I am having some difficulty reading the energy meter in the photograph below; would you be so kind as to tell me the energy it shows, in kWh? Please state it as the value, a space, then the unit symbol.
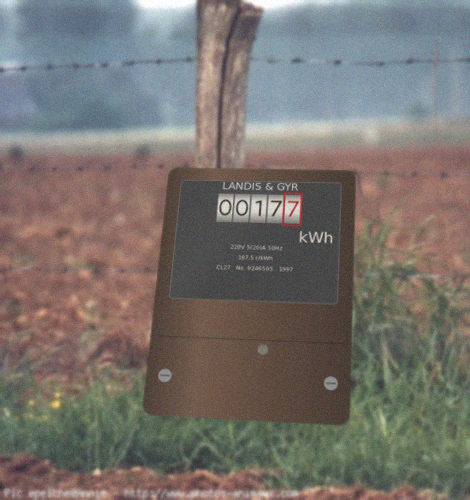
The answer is 17.7 kWh
